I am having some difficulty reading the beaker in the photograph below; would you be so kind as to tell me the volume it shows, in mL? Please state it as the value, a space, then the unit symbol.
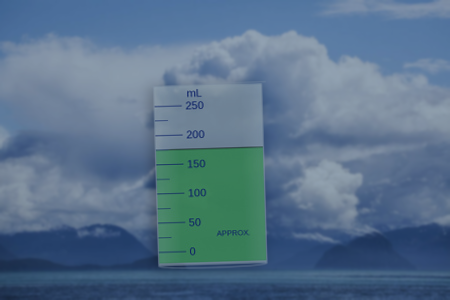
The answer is 175 mL
